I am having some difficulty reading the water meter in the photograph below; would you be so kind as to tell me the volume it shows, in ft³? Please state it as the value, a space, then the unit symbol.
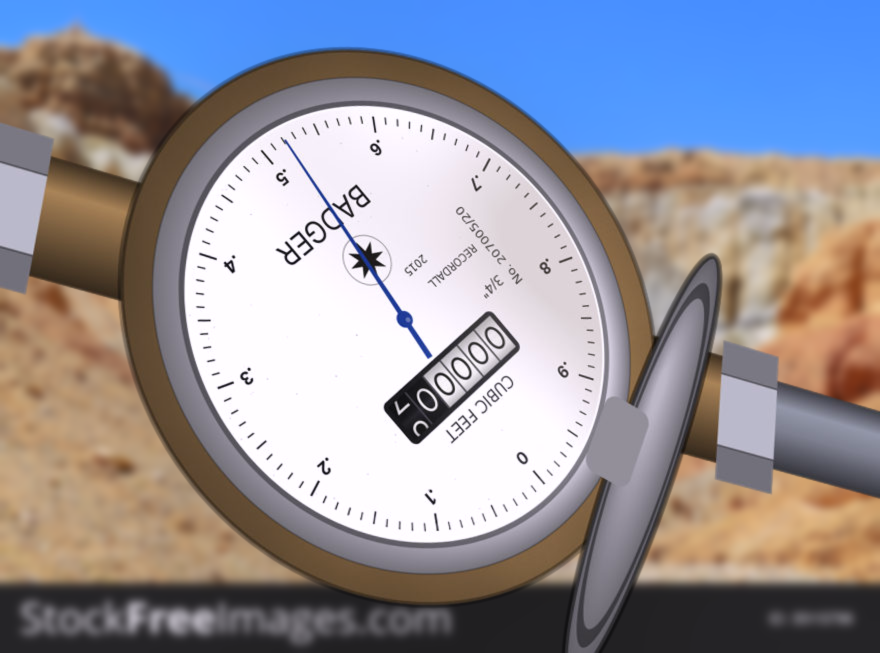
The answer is 6.52 ft³
